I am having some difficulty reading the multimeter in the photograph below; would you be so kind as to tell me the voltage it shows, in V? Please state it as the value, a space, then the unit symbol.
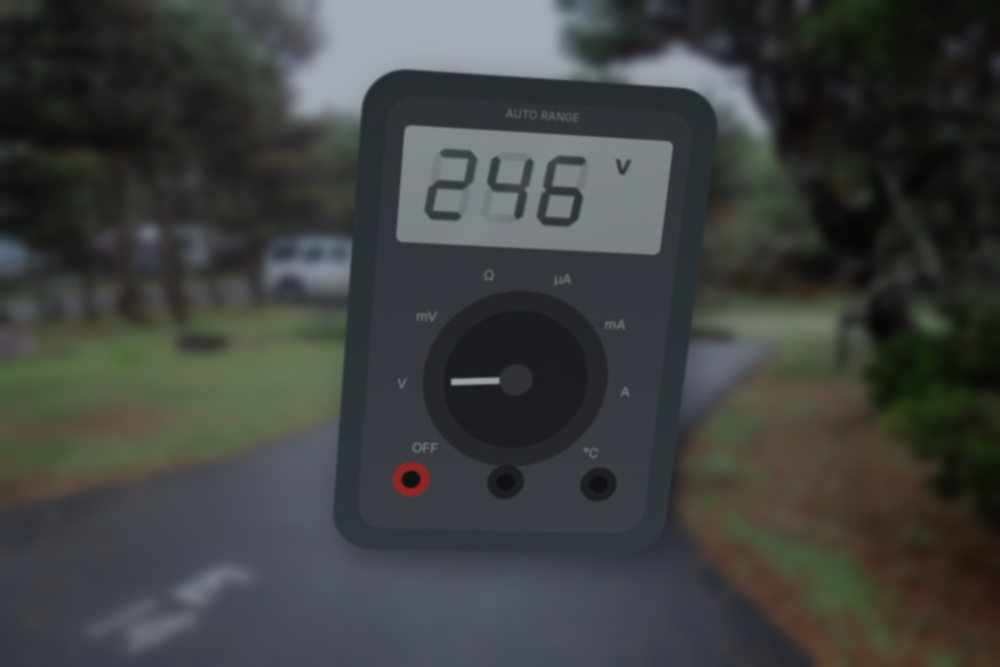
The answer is 246 V
